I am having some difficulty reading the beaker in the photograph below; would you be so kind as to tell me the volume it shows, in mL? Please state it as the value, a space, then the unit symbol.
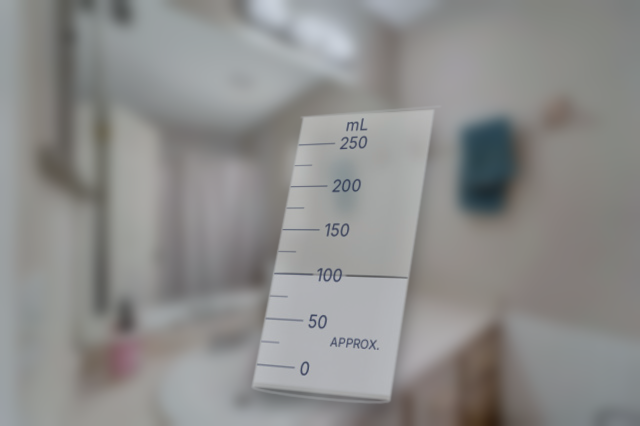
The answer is 100 mL
